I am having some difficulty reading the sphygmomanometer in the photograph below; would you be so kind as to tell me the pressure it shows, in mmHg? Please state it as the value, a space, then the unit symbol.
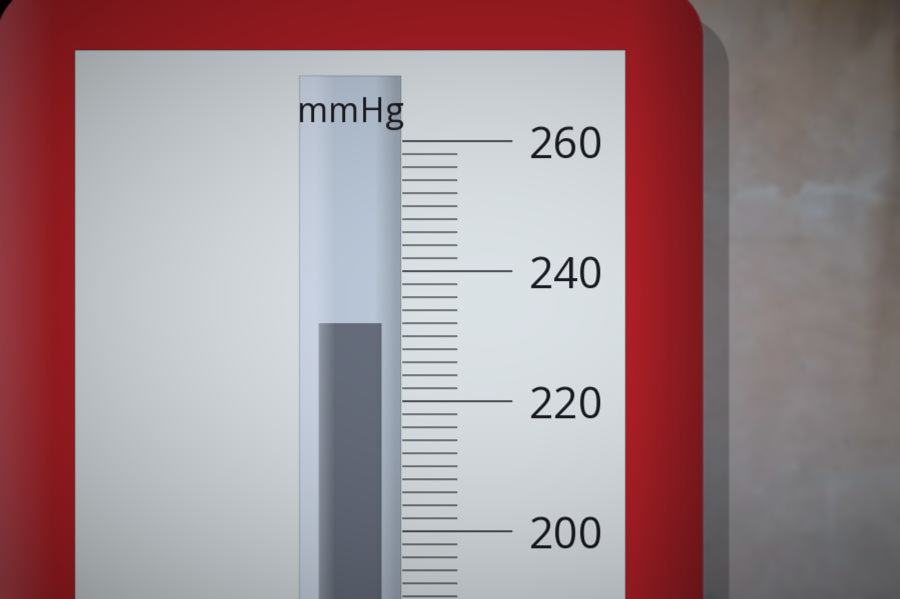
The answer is 232 mmHg
